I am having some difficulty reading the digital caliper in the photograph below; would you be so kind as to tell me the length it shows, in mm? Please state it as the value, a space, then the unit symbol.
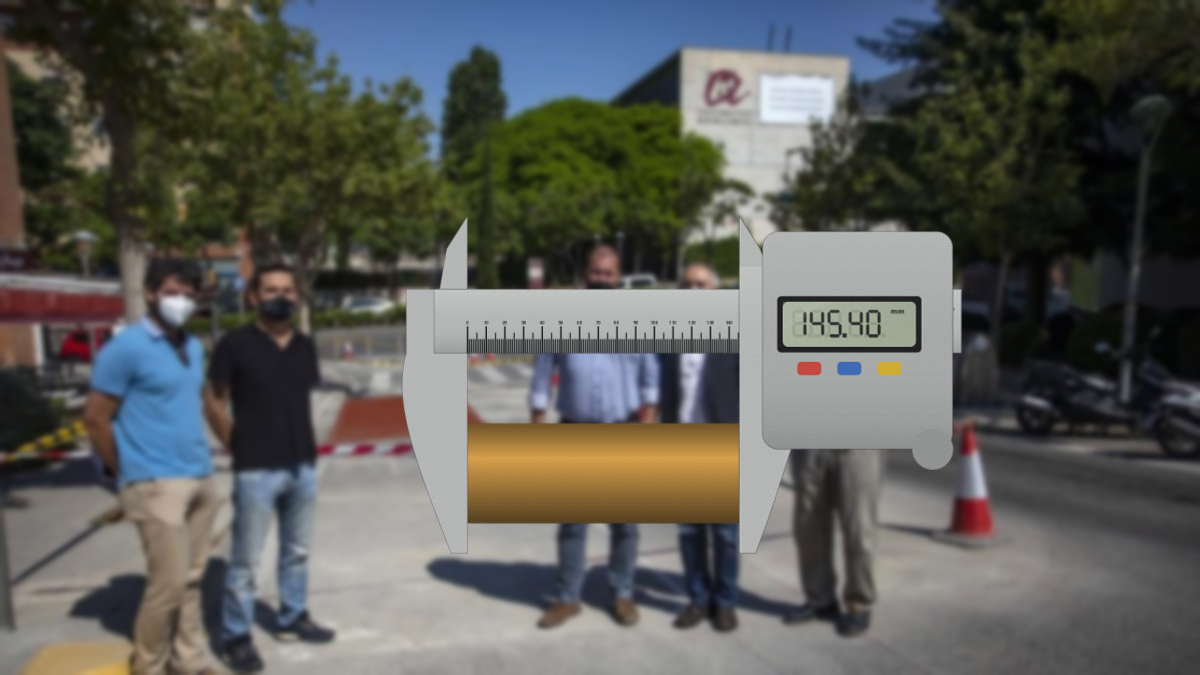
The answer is 145.40 mm
